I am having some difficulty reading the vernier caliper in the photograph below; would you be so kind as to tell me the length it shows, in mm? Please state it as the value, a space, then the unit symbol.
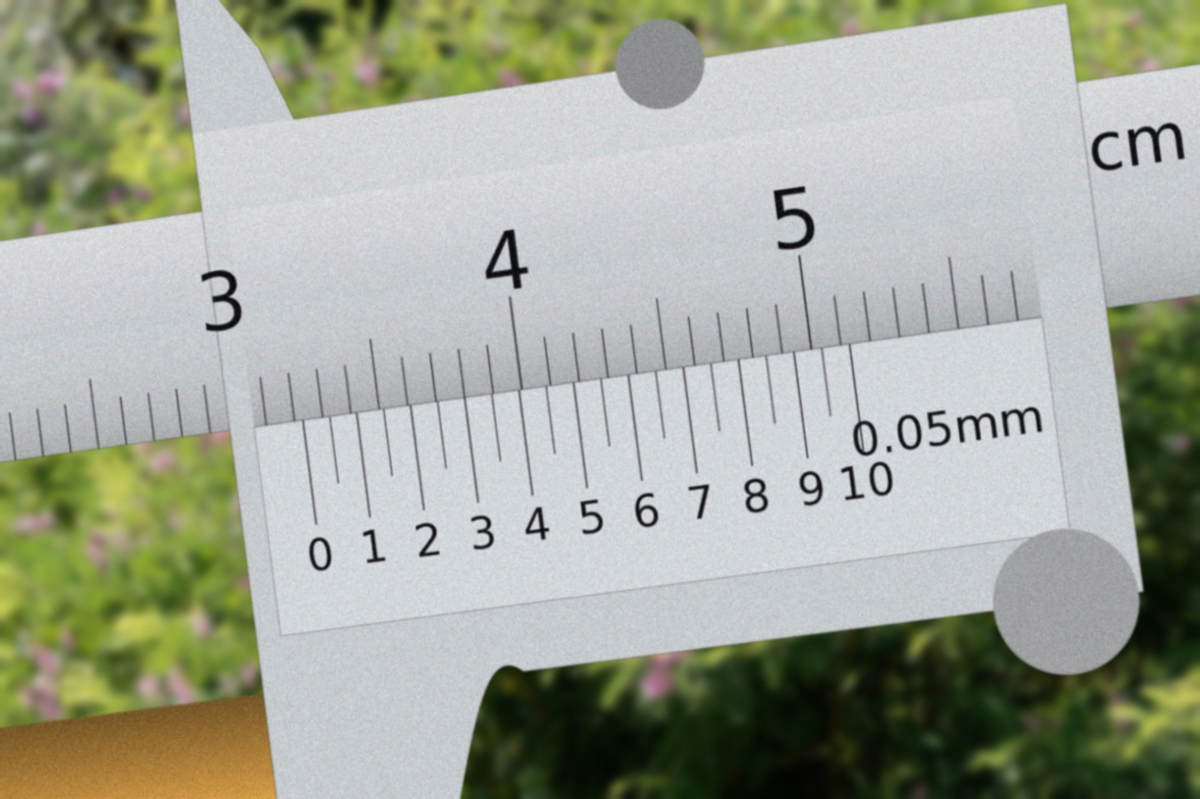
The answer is 32.3 mm
